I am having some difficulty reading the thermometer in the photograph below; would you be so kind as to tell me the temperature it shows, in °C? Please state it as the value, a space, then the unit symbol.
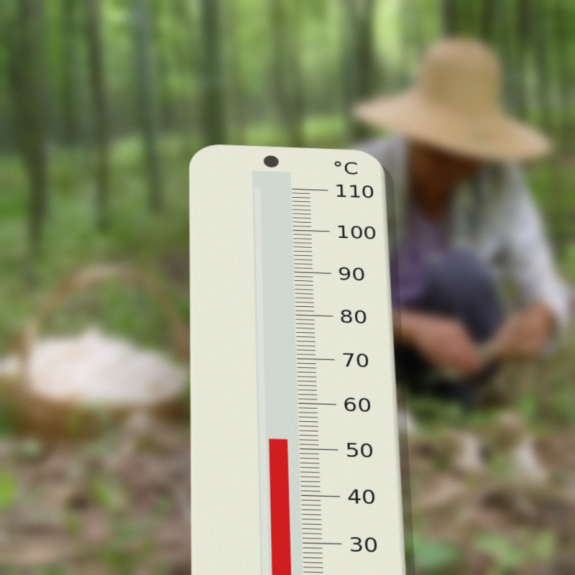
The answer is 52 °C
